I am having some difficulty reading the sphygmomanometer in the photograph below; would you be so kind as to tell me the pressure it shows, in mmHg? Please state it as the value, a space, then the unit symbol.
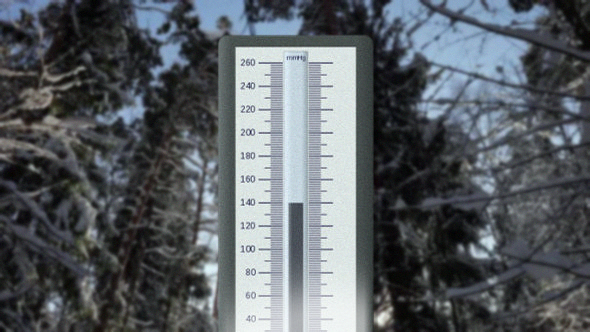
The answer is 140 mmHg
